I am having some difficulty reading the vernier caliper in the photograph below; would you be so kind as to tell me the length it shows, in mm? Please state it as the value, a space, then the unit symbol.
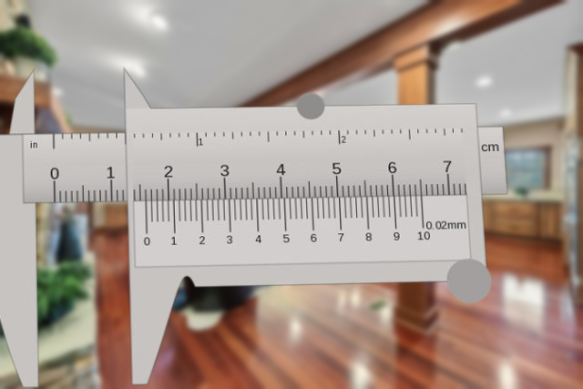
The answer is 16.0 mm
